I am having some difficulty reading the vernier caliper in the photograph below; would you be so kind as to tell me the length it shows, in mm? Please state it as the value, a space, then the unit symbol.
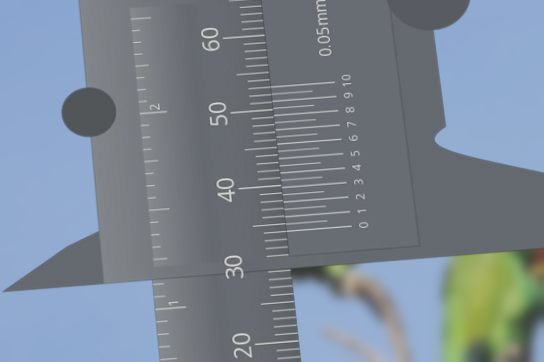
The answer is 34.0 mm
